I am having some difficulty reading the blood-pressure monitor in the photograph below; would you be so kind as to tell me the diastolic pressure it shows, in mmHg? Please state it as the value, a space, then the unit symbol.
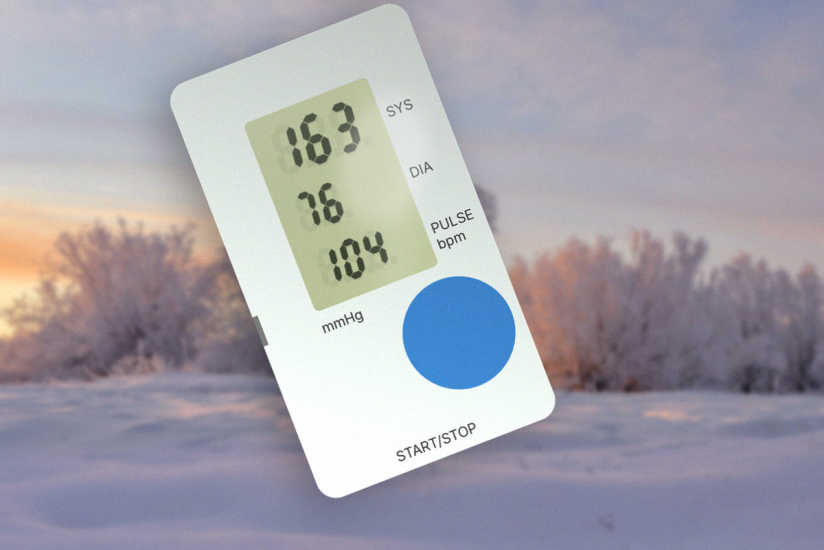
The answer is 76 mmHg
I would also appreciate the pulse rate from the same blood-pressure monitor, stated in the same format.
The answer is 104 bpm
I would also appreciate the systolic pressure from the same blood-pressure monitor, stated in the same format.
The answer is 163 mmHg
